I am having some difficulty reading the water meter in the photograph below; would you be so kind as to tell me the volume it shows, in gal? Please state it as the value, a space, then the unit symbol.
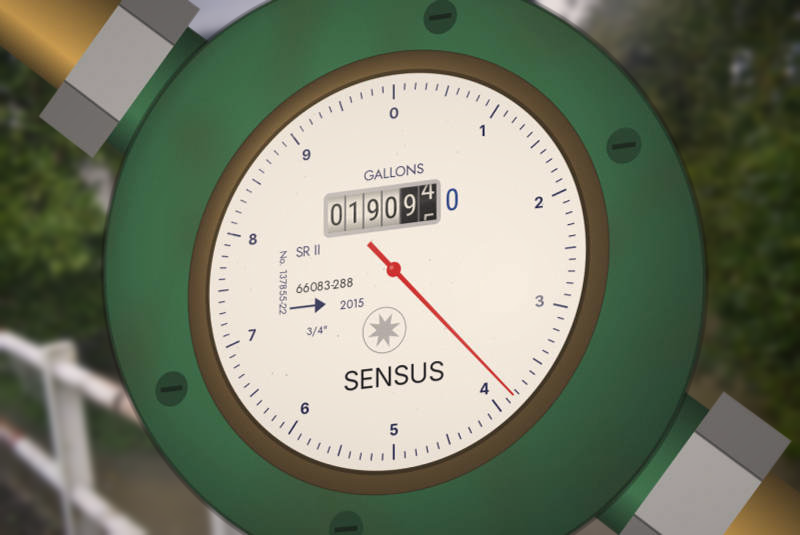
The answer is 190943.8 gal
